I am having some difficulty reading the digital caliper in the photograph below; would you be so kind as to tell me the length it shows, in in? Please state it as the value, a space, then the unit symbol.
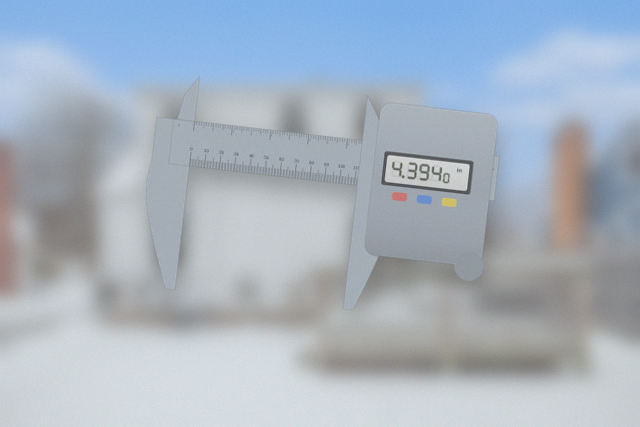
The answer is 4.3940 in
